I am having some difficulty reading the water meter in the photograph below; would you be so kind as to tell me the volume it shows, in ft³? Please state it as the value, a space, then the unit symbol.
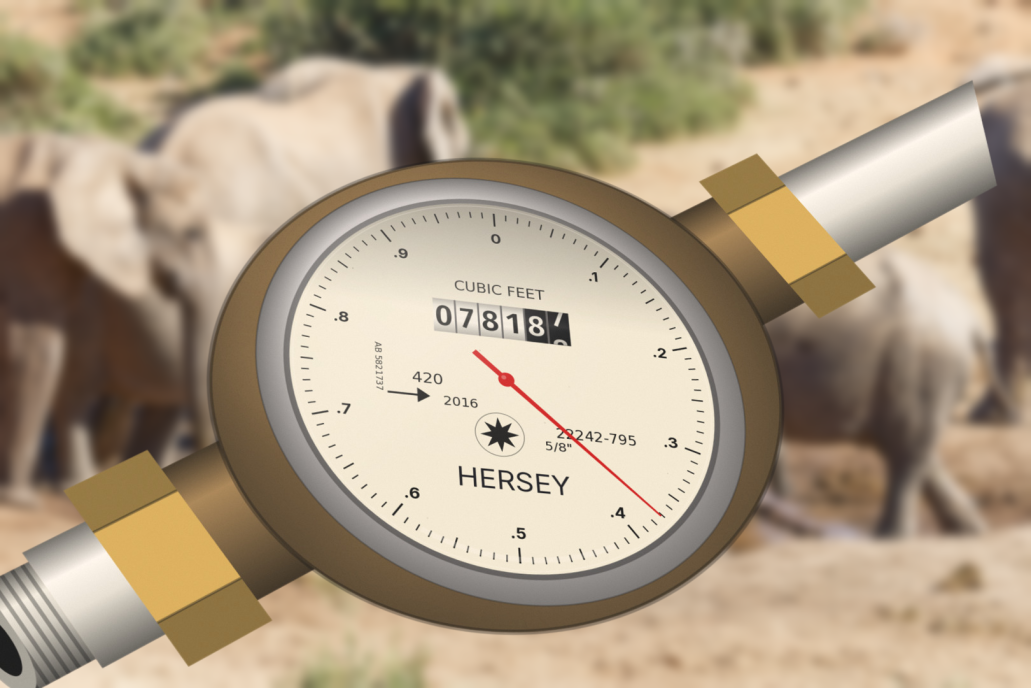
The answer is 78187.37 ft³
